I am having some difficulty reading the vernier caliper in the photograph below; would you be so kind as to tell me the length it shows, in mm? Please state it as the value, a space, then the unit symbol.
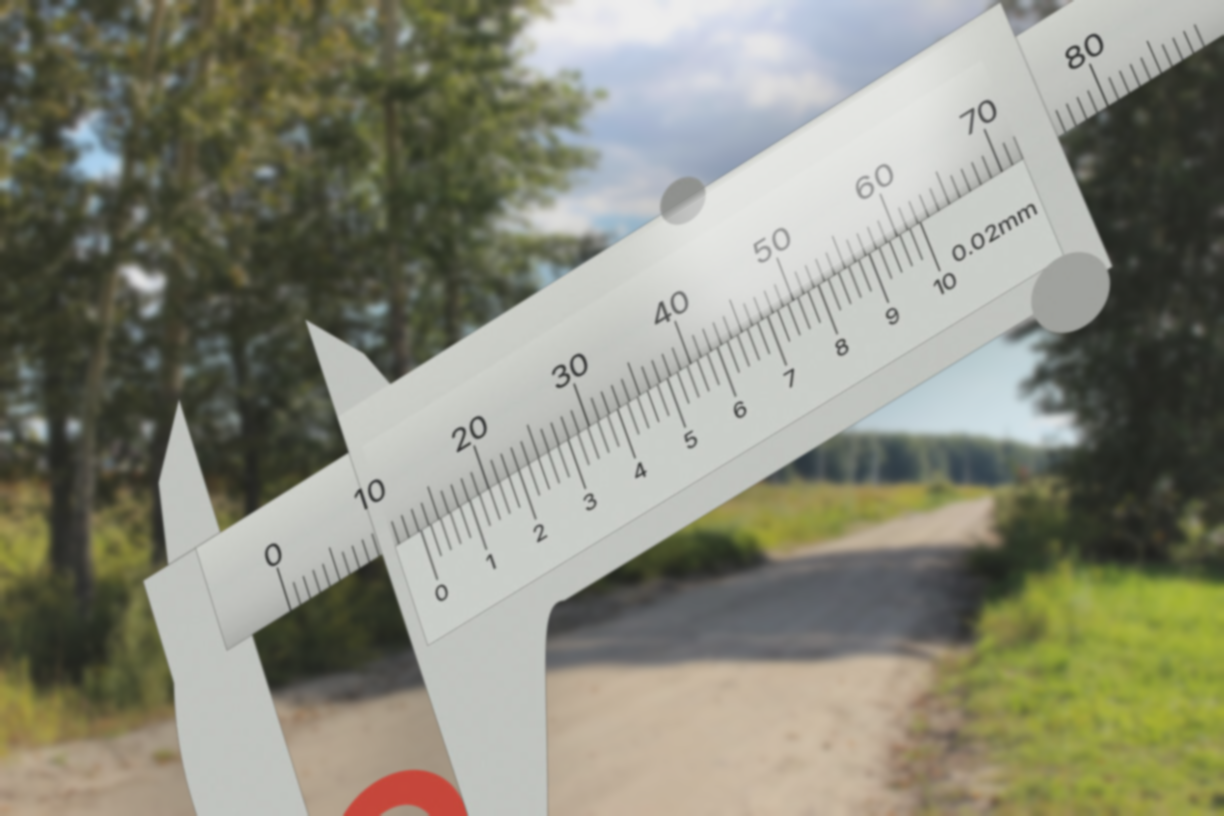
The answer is 13.2 mm
